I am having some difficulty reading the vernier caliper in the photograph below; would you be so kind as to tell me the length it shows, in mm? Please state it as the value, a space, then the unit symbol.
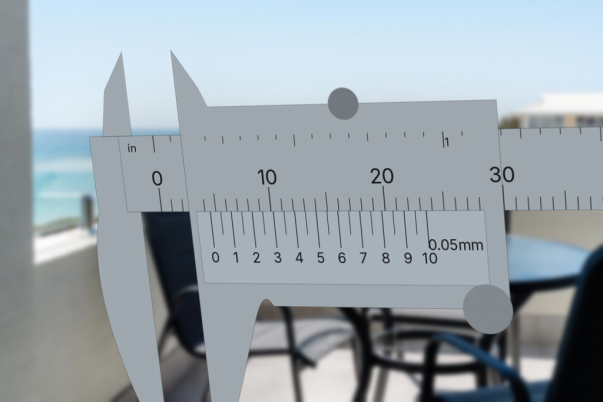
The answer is 4.5 mm
